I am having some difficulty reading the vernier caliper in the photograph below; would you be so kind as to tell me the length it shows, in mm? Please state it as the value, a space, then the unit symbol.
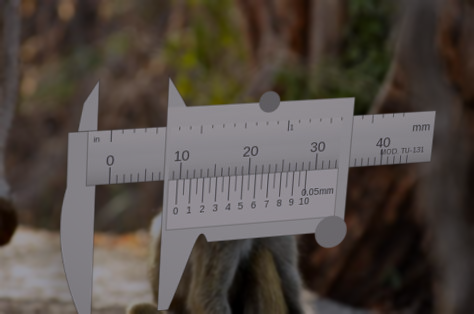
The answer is 9.6 mm
